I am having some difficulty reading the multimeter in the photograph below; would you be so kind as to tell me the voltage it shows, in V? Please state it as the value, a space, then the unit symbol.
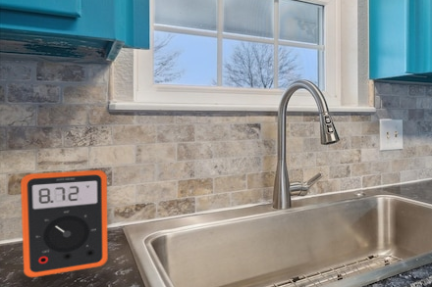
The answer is 8.72 V
